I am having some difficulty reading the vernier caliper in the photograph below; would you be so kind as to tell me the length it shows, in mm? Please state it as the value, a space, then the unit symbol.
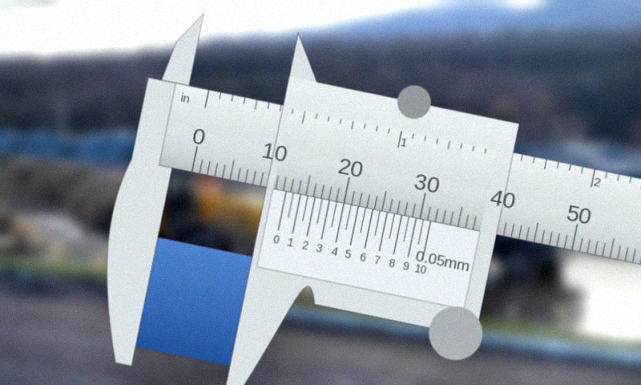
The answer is 12.4 mm
